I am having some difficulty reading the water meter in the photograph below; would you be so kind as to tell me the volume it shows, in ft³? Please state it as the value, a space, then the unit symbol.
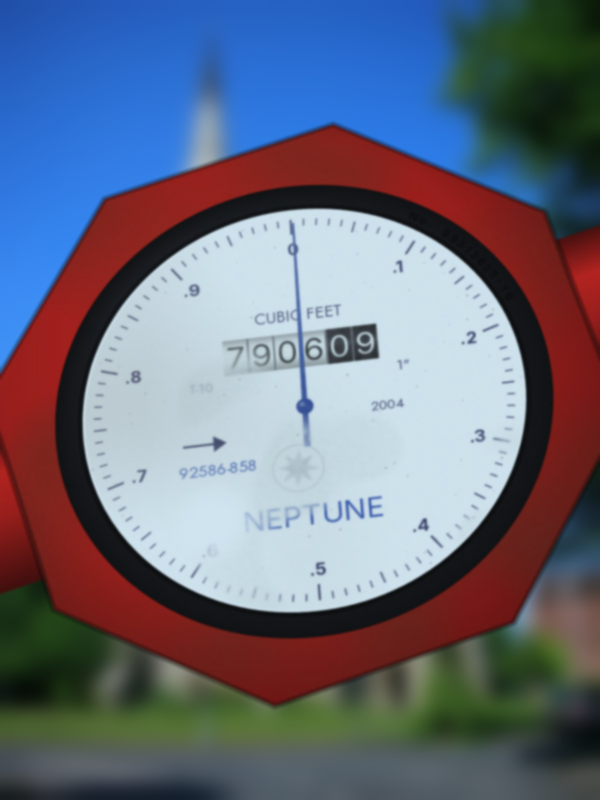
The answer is 790609.00 ft³
